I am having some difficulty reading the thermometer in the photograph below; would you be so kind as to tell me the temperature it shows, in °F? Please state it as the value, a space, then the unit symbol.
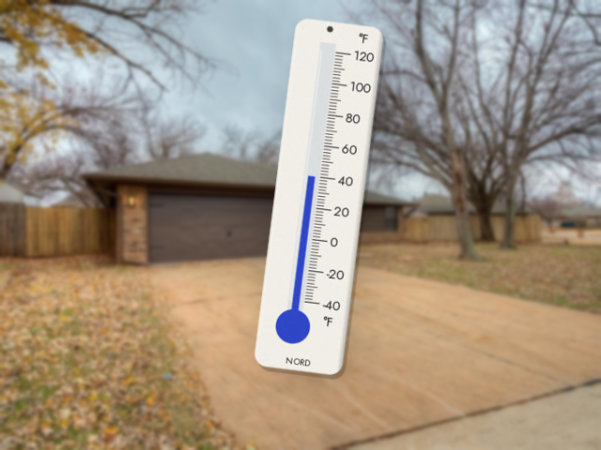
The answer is 40 °F
